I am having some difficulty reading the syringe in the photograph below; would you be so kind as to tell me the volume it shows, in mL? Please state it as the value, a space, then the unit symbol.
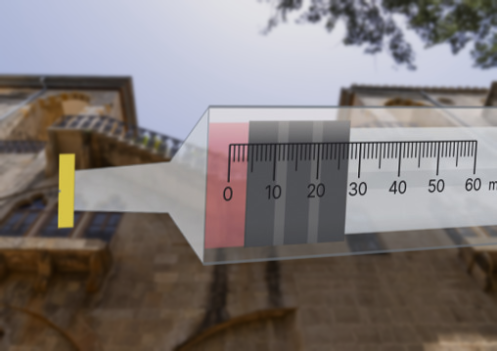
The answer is 4 mL
